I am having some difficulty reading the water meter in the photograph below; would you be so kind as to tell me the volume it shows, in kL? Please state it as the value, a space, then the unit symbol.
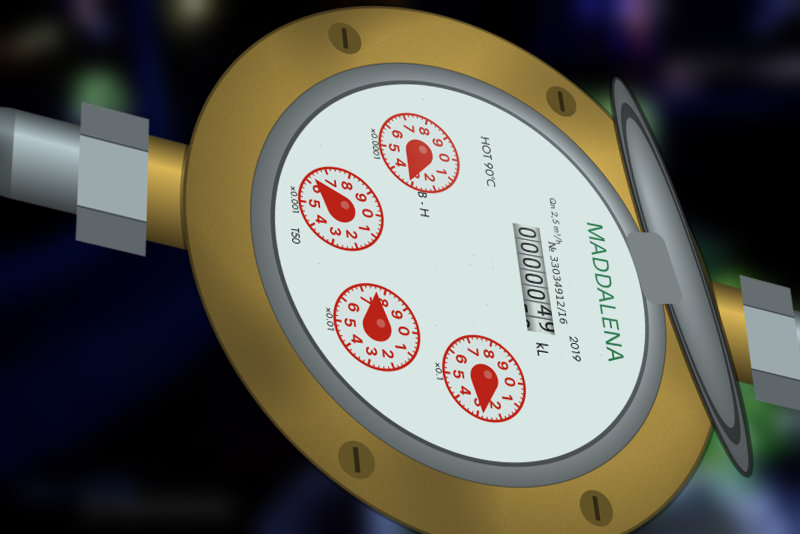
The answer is 49.2763 kL
